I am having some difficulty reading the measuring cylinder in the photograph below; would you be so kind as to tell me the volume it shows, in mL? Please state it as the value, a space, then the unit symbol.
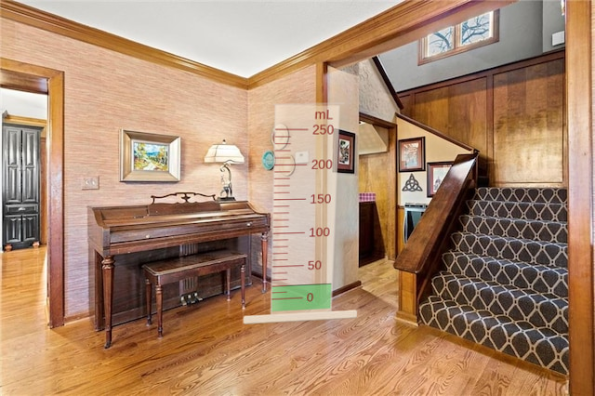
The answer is 20 mL
